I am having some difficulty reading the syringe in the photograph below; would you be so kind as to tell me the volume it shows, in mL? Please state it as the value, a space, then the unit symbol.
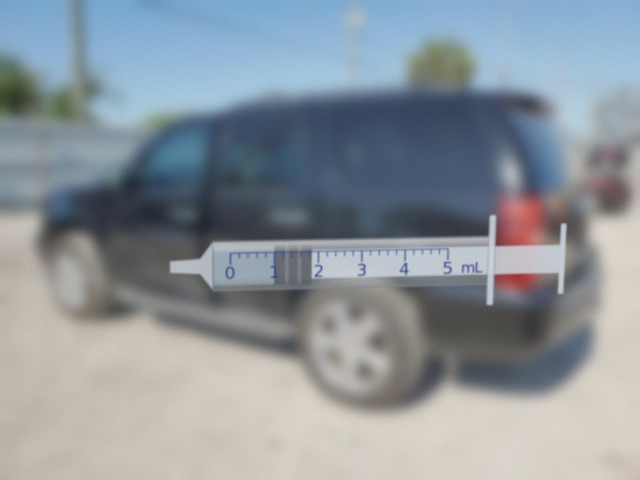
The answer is 1 mL
